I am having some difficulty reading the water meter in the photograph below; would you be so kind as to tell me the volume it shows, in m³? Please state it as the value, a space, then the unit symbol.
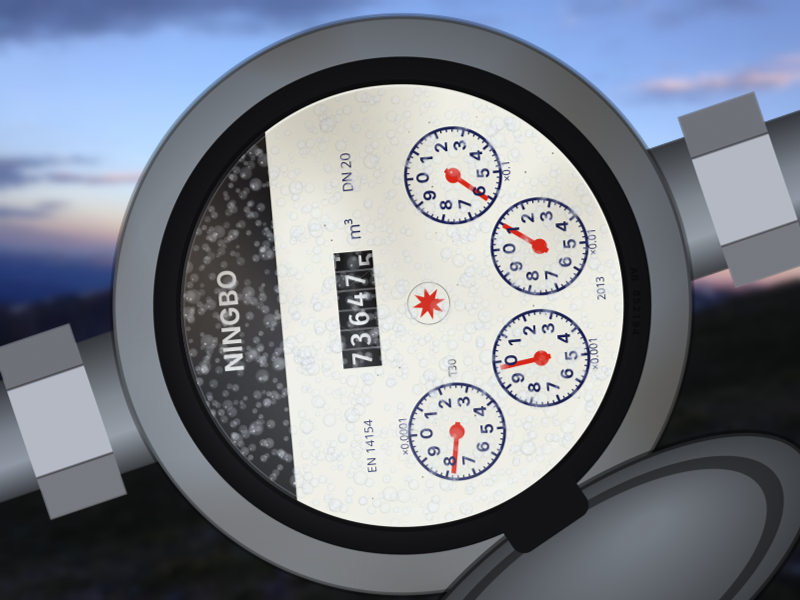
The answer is 736474.6097 m³
